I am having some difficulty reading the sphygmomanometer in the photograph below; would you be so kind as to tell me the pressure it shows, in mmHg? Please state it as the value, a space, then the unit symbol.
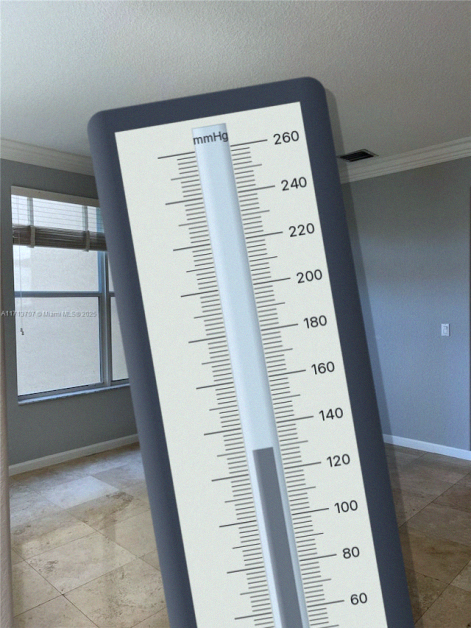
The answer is 130 mmHg
